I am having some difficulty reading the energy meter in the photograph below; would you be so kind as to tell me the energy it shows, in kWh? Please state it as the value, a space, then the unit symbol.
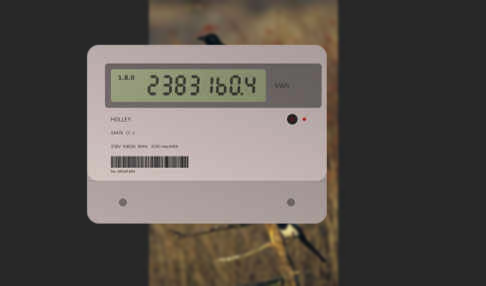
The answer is 2383160.4 kWh
